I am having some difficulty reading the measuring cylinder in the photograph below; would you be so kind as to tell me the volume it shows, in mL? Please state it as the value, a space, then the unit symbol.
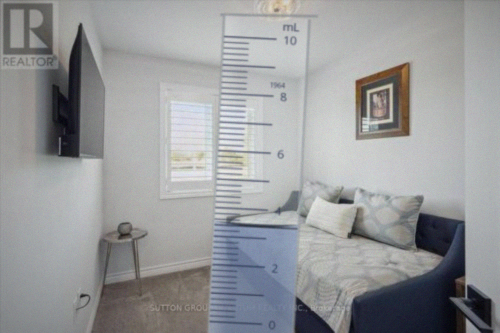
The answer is 3.4 mL
